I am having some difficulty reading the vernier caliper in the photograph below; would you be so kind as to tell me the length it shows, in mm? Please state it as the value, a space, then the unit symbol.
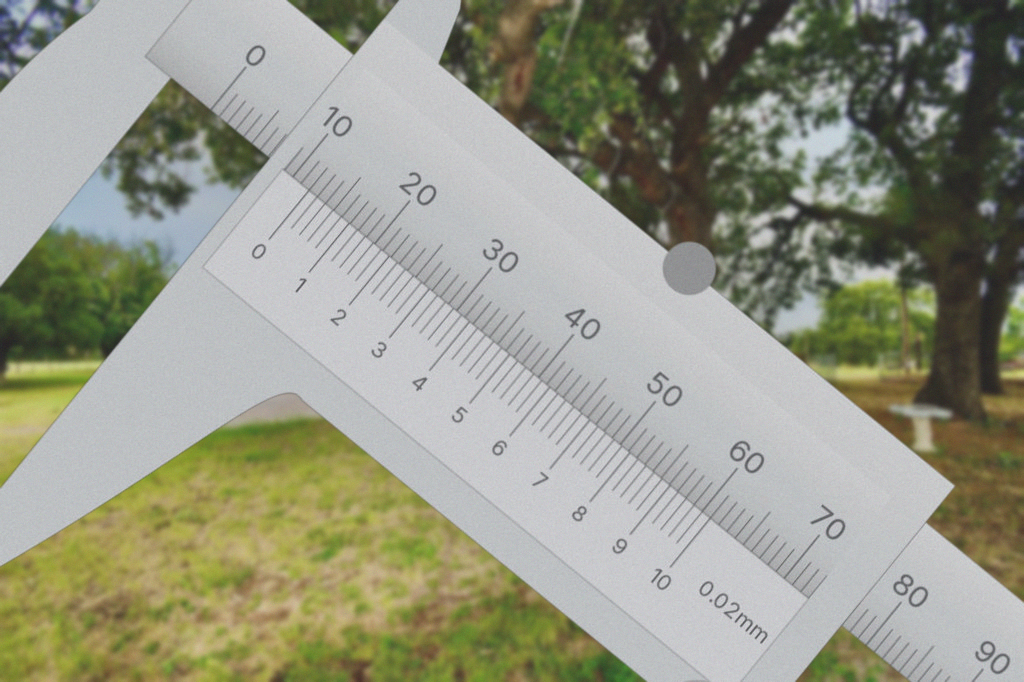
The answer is 12.0 mm
